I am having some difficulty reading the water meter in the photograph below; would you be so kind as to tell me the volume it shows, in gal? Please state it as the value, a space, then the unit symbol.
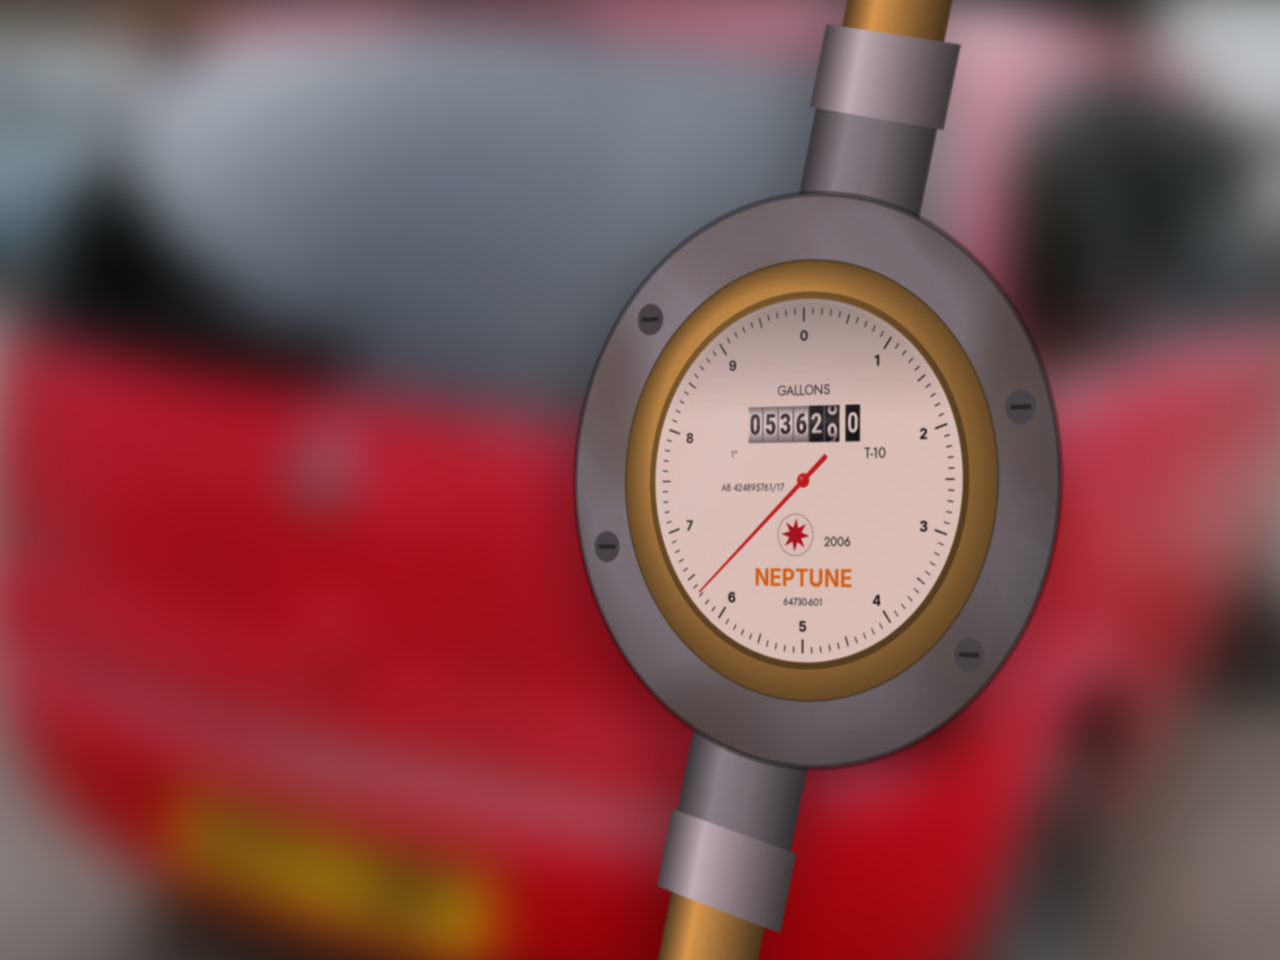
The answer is 536286.3 gal
